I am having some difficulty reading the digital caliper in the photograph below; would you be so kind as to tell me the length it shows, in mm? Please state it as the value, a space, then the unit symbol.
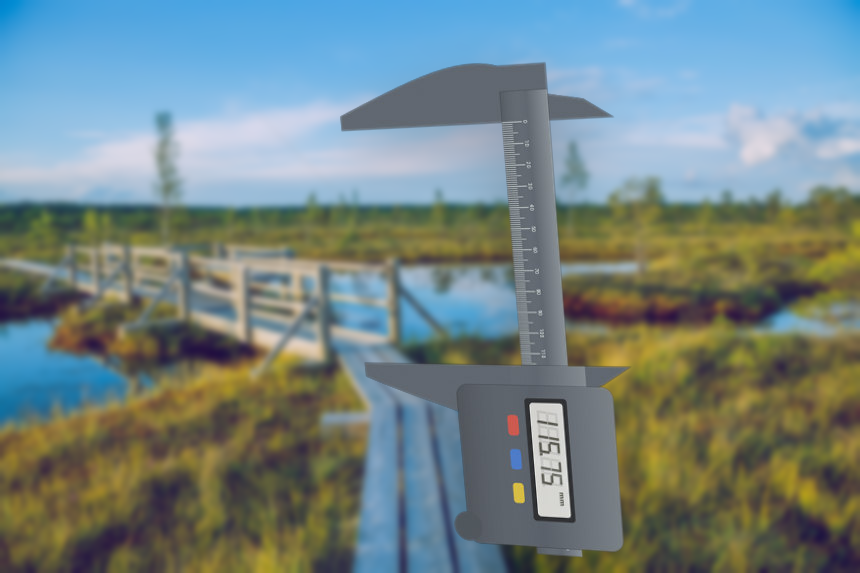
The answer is 115.75 mm
